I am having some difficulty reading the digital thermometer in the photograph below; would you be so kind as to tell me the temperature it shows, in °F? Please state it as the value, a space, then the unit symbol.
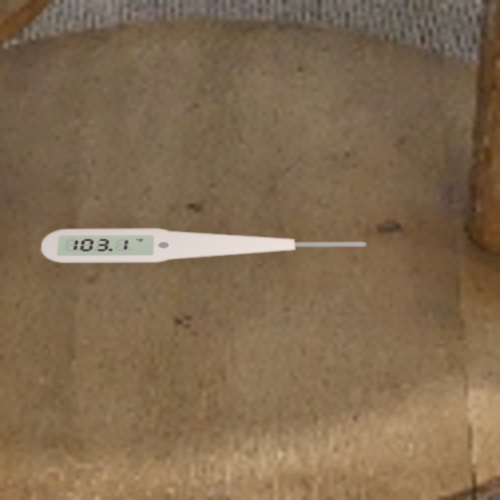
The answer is 103.1 °F
